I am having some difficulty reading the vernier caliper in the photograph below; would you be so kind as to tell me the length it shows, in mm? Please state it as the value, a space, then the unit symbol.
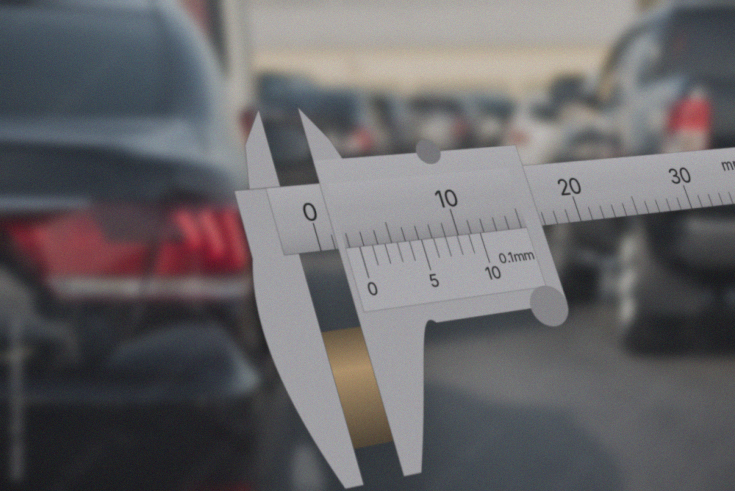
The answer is 2.7 mm
